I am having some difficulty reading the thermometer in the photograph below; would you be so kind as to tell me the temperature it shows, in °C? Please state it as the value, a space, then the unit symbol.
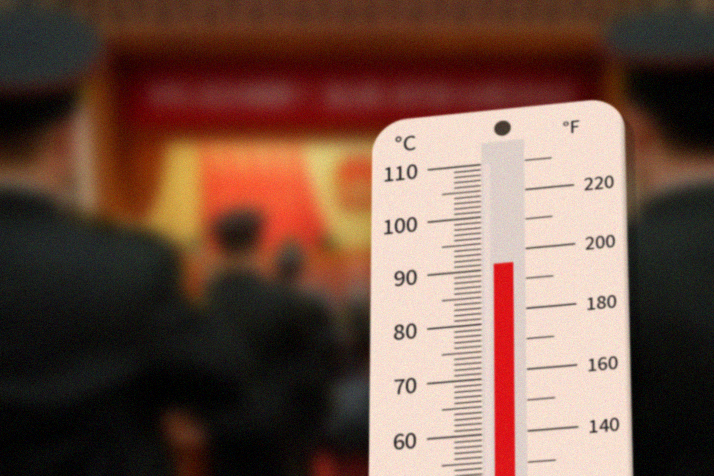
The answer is 91 °C
